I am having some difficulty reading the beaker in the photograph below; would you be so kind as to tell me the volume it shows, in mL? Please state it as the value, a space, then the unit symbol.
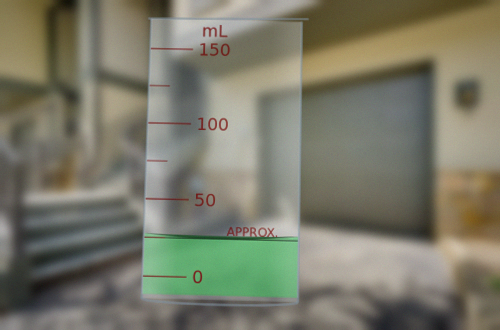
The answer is 25 mL
